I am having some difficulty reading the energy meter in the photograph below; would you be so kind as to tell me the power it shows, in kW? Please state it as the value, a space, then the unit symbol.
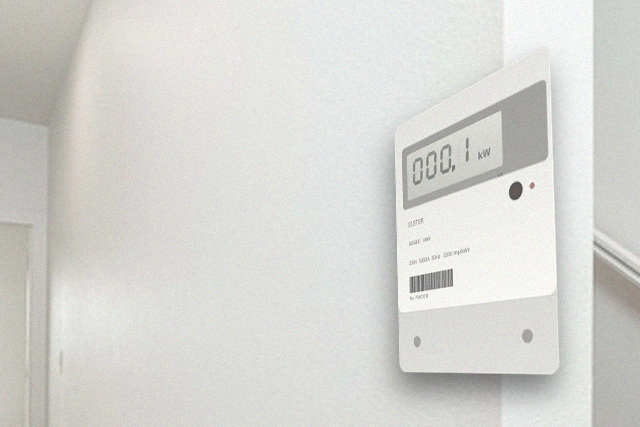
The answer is 0.1 kW
